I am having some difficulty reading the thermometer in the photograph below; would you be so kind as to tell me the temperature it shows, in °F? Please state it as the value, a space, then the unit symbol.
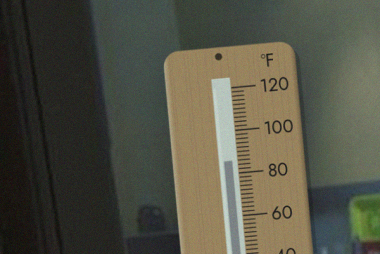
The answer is 86 °F
